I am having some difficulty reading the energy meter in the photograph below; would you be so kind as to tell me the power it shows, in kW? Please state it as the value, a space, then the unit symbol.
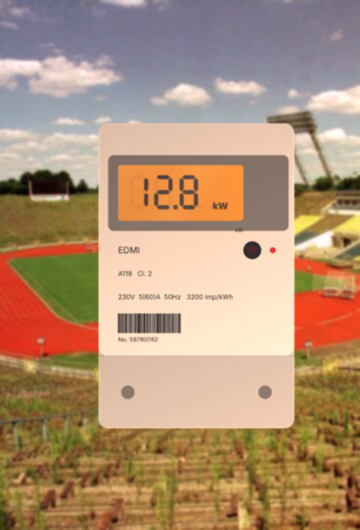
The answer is 12.8 kW
